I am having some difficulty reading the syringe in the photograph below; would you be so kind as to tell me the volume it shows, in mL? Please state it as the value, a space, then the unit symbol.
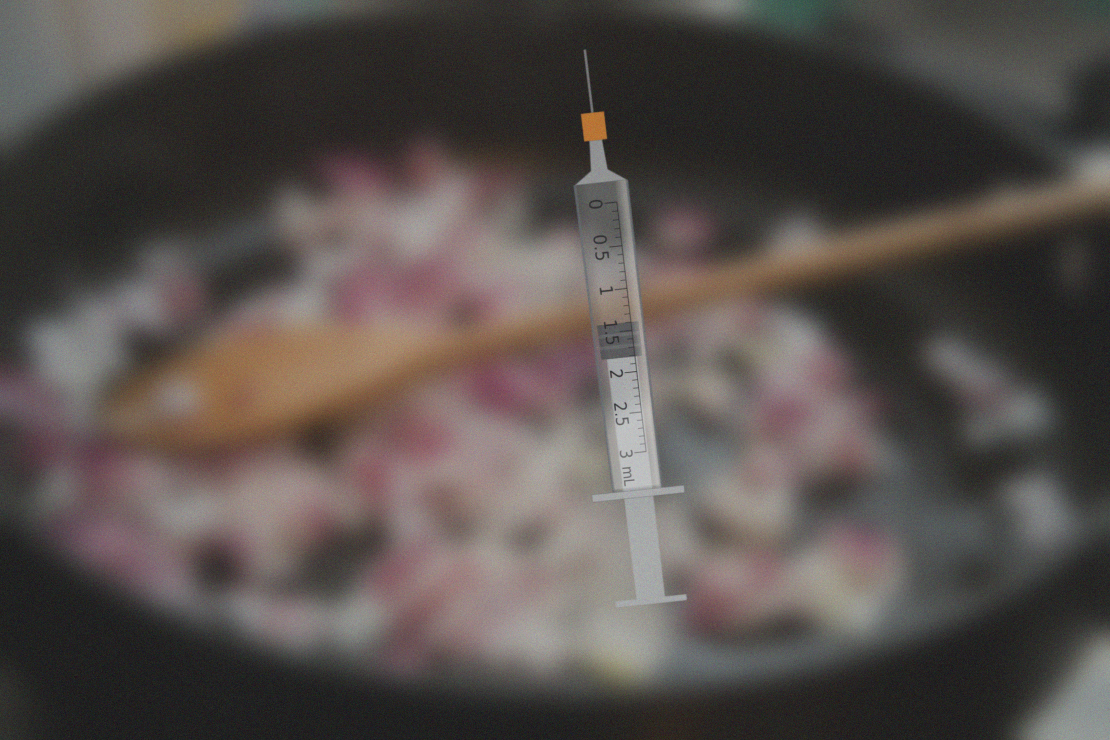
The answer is 1.4 mL
